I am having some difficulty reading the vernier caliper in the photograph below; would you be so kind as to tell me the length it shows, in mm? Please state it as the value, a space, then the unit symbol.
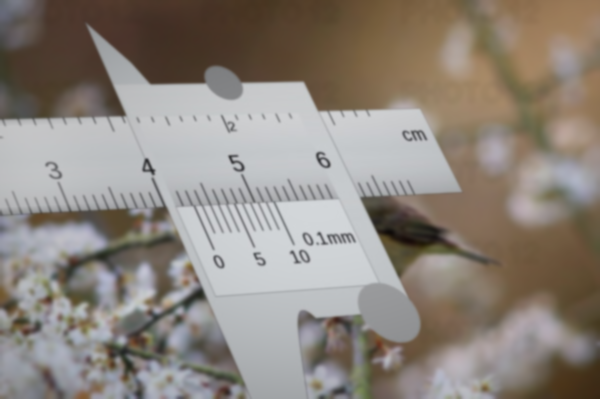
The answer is 43.2 mm
